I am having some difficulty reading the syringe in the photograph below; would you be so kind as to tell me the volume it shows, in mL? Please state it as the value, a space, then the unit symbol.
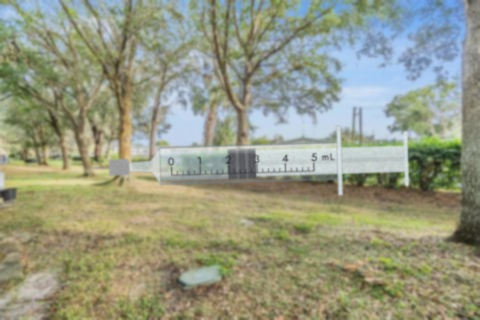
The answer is 2 mL
